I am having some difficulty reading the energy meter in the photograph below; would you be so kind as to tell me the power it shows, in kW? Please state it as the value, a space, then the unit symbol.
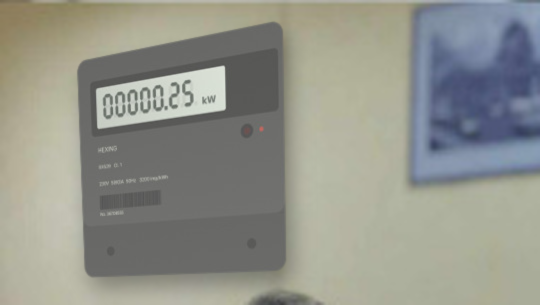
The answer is 0.25 kW
